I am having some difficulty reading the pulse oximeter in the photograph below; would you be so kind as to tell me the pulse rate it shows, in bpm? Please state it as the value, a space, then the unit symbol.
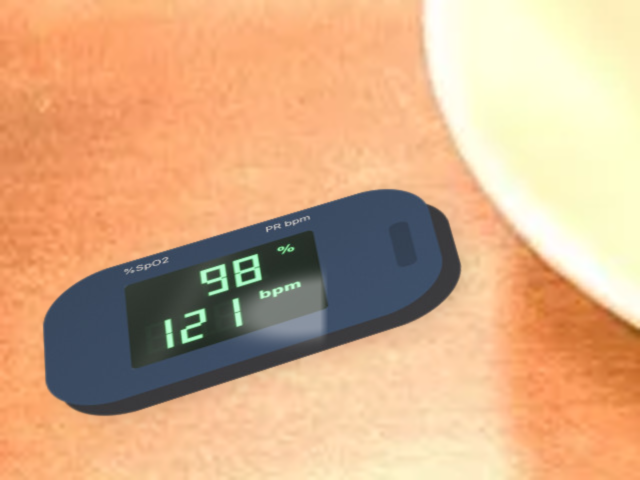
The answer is 121 bpm
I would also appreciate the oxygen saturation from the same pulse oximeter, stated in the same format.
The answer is 98 %
